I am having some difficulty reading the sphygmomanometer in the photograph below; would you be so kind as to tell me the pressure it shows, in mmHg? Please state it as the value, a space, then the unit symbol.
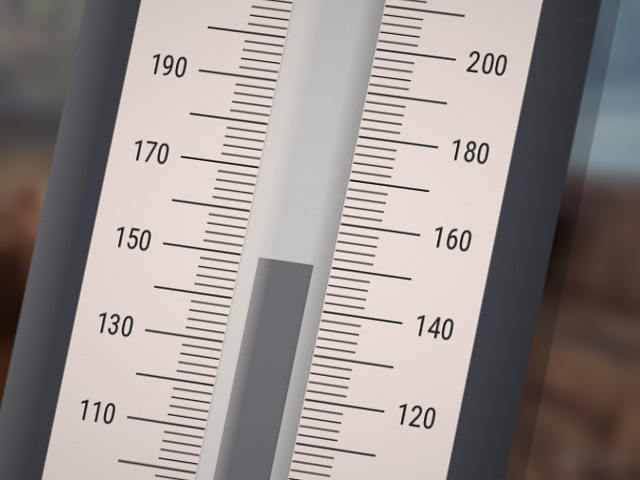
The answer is 150 mmHg
